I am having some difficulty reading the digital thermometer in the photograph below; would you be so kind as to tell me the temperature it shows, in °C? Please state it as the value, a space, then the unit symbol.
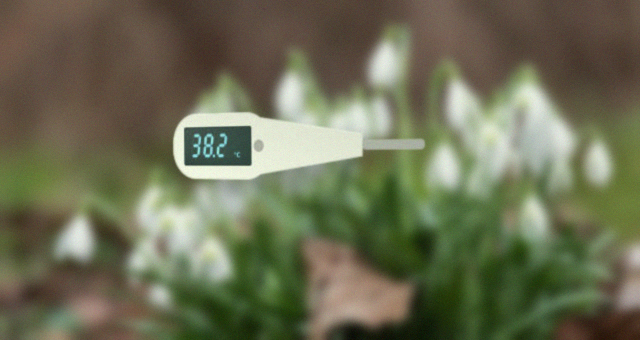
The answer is 38.2 °C
